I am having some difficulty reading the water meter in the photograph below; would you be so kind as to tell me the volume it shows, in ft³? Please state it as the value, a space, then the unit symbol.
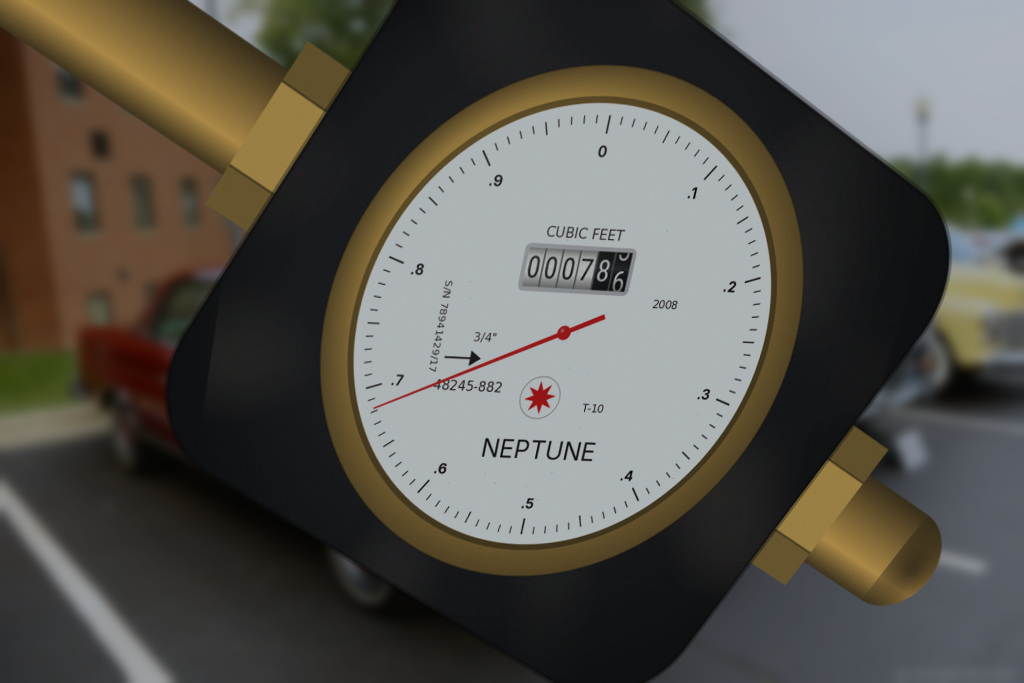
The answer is 785.68 ft³
